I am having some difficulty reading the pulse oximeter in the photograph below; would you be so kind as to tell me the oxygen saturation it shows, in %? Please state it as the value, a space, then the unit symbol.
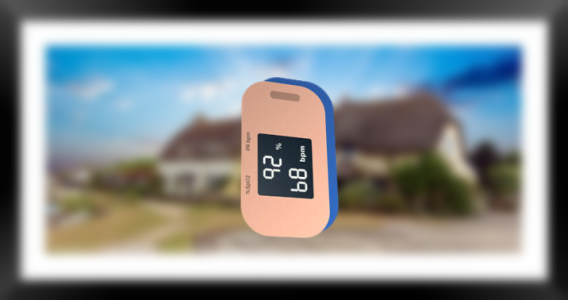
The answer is 92 %
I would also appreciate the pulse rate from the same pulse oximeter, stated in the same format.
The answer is 68 bpm
